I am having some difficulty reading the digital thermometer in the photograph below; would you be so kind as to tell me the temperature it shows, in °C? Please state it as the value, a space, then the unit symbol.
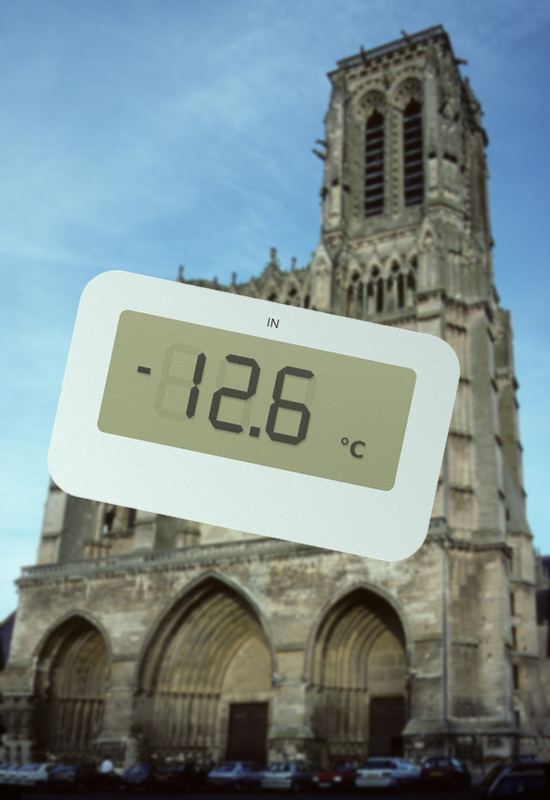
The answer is -12.6 °C
